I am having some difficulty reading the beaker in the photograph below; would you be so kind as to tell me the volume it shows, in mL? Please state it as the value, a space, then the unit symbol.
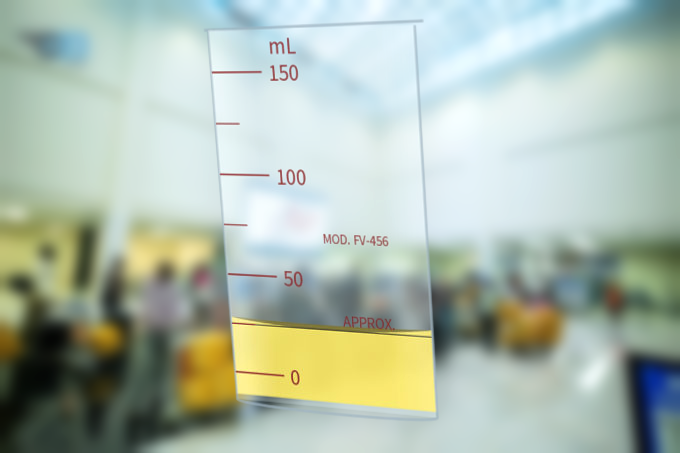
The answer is 25 mL
